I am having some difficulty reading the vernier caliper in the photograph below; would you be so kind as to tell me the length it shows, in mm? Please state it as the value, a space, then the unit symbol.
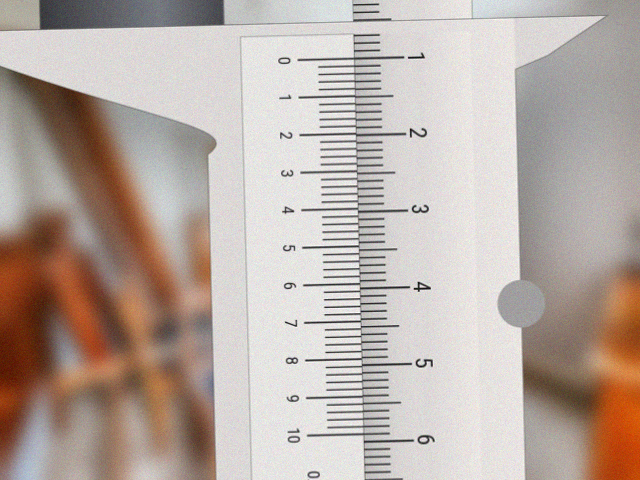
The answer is 10.0 mm
